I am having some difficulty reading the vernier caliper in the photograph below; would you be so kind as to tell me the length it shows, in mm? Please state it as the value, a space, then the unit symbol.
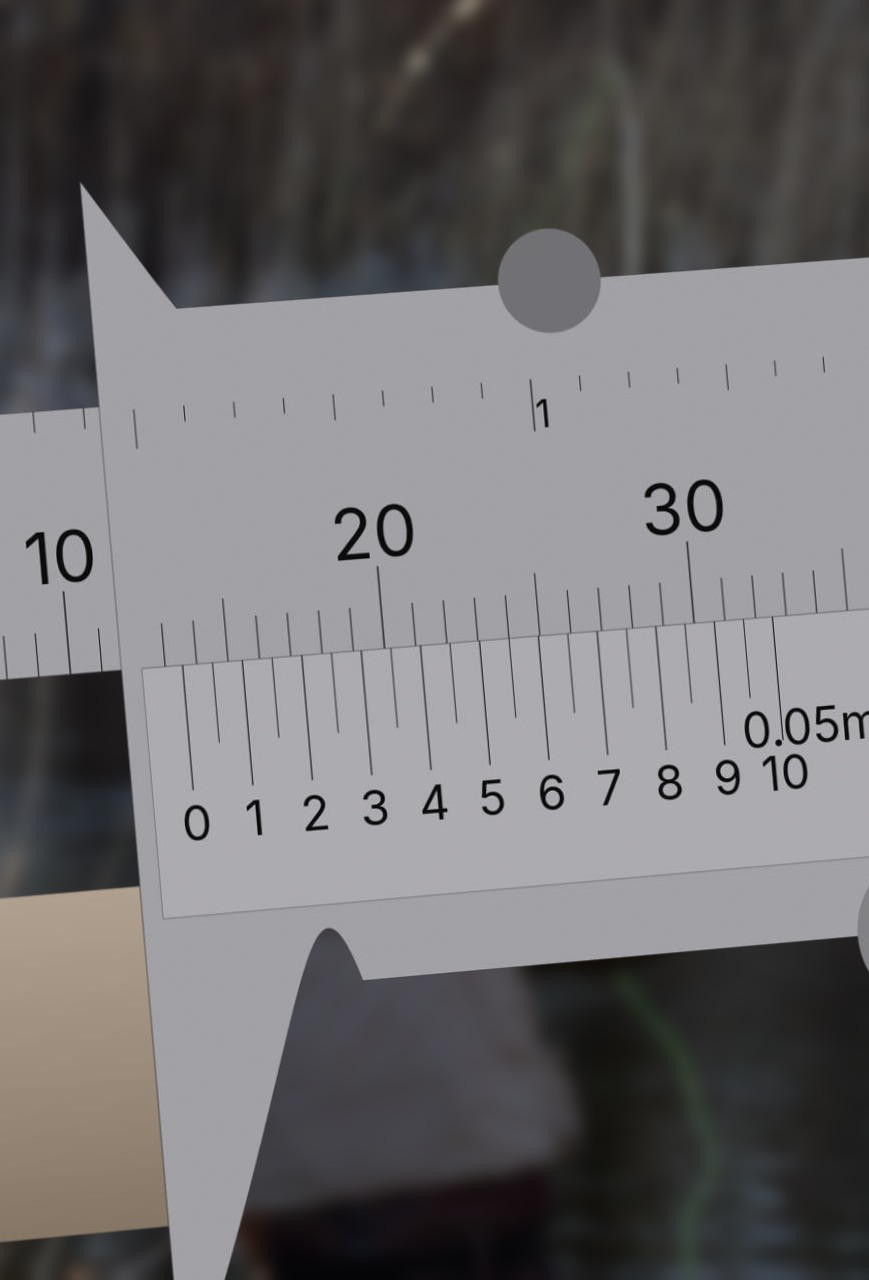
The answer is 13.55 mm
